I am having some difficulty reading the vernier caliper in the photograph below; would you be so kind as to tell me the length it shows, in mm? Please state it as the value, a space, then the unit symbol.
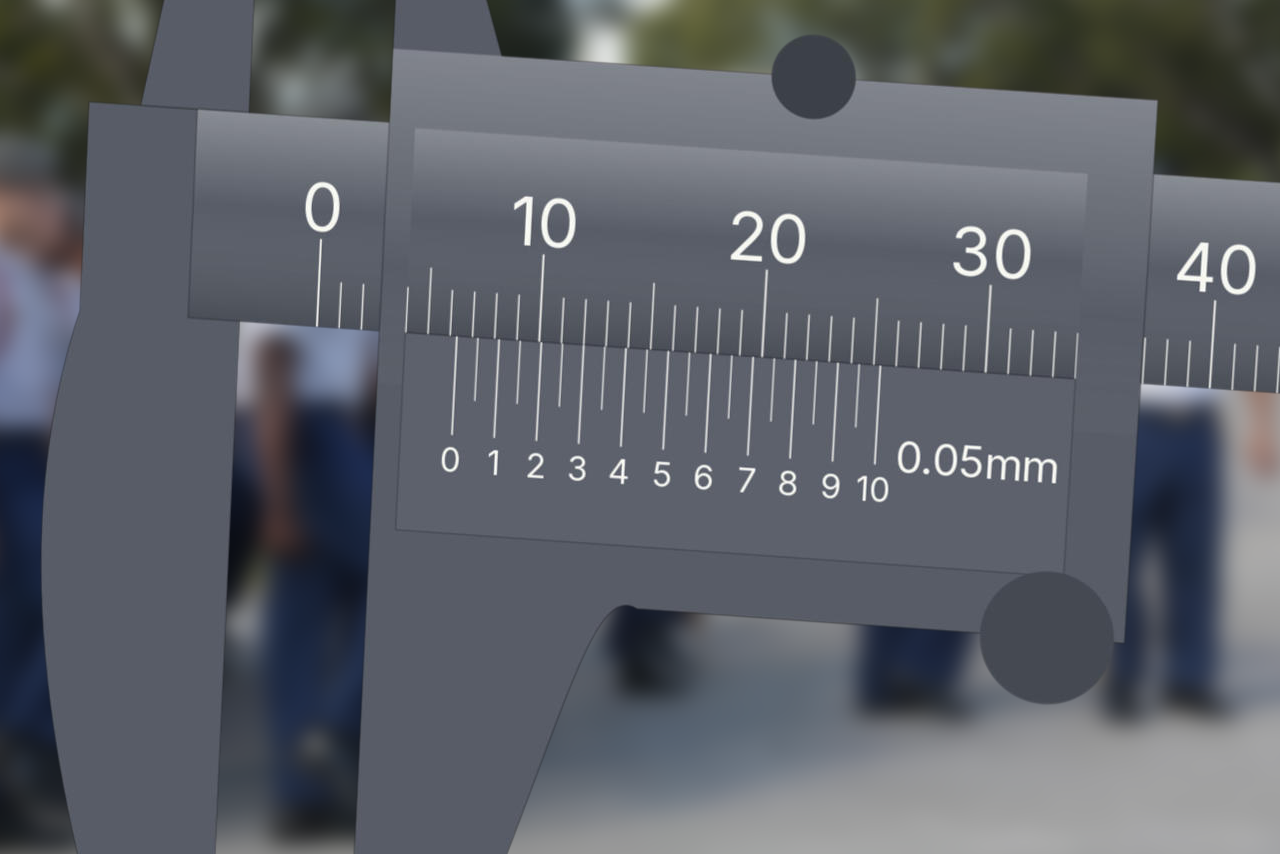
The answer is 6.3 mm
